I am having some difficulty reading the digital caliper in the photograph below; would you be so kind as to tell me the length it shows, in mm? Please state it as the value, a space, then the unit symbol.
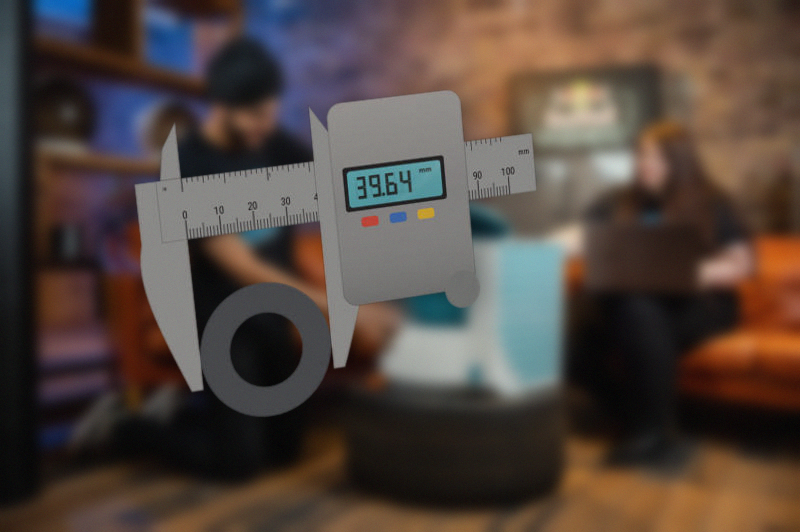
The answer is 39.64 mm
